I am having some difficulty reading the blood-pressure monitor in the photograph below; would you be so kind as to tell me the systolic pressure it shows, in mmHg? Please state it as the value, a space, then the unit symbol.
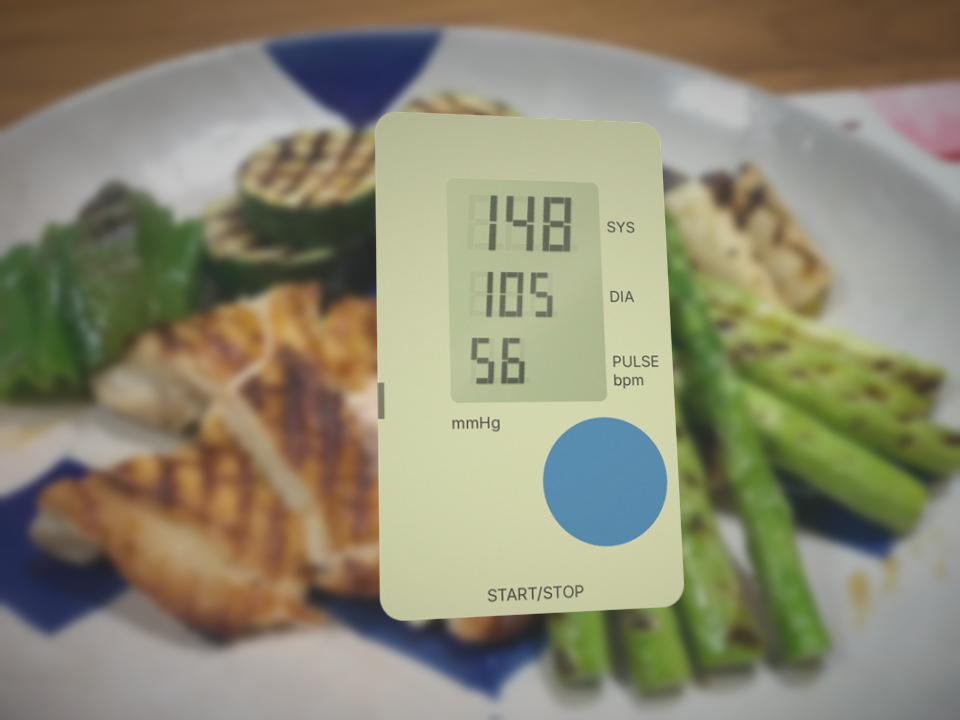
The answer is 148 mmHg
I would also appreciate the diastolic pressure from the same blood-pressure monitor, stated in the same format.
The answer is 105 mmHg
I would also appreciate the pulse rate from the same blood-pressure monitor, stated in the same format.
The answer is 56 bpm
